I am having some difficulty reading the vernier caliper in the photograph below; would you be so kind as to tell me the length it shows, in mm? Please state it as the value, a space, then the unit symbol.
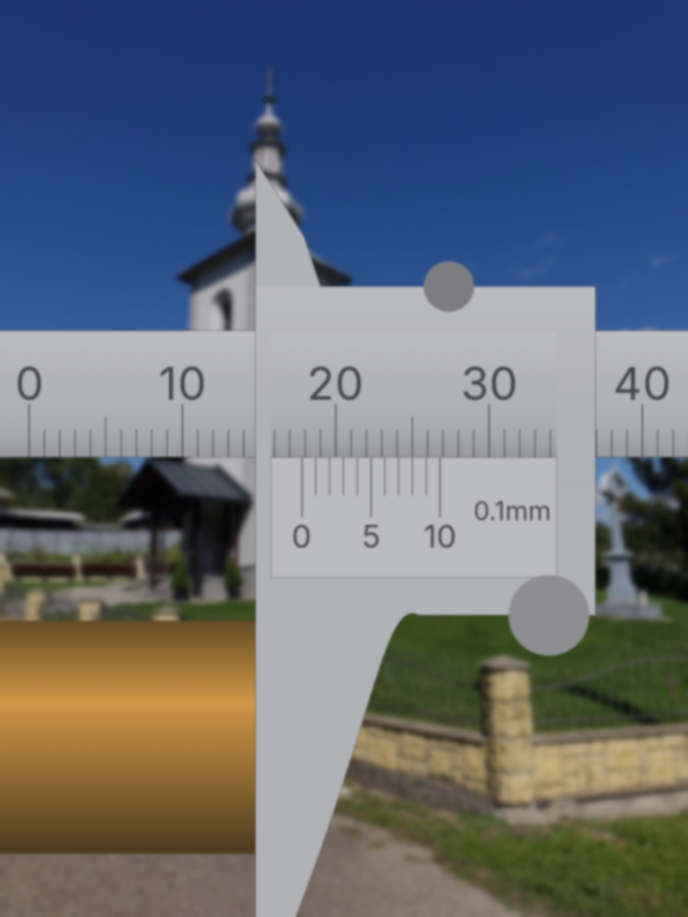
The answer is 17.8 mm
